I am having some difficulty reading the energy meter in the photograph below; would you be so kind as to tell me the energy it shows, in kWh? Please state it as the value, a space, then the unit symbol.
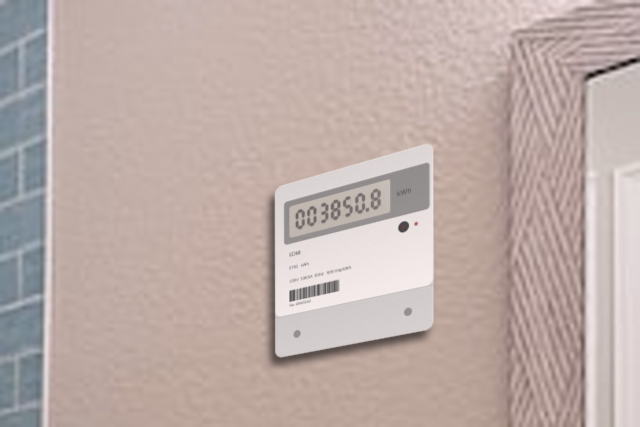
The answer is 3850.8 kWh
